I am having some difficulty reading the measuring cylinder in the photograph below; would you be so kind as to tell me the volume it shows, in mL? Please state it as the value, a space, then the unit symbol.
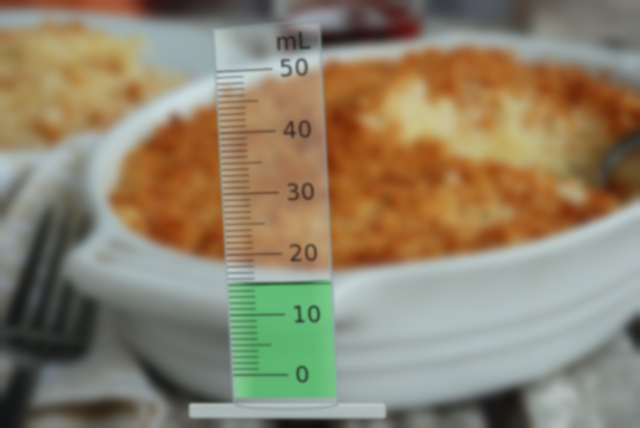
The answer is 15 mL
